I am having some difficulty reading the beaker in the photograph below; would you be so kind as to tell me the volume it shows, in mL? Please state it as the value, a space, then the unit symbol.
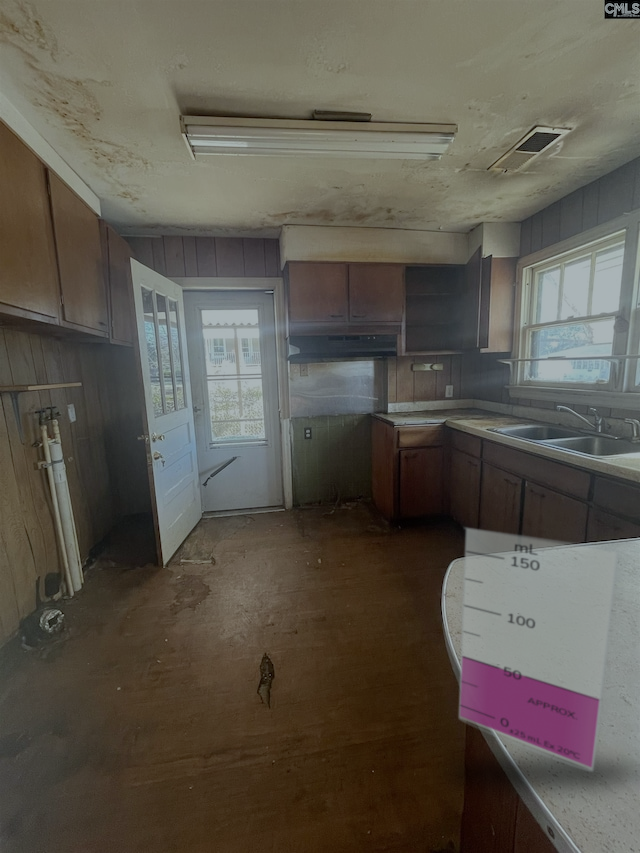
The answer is 50 mL
